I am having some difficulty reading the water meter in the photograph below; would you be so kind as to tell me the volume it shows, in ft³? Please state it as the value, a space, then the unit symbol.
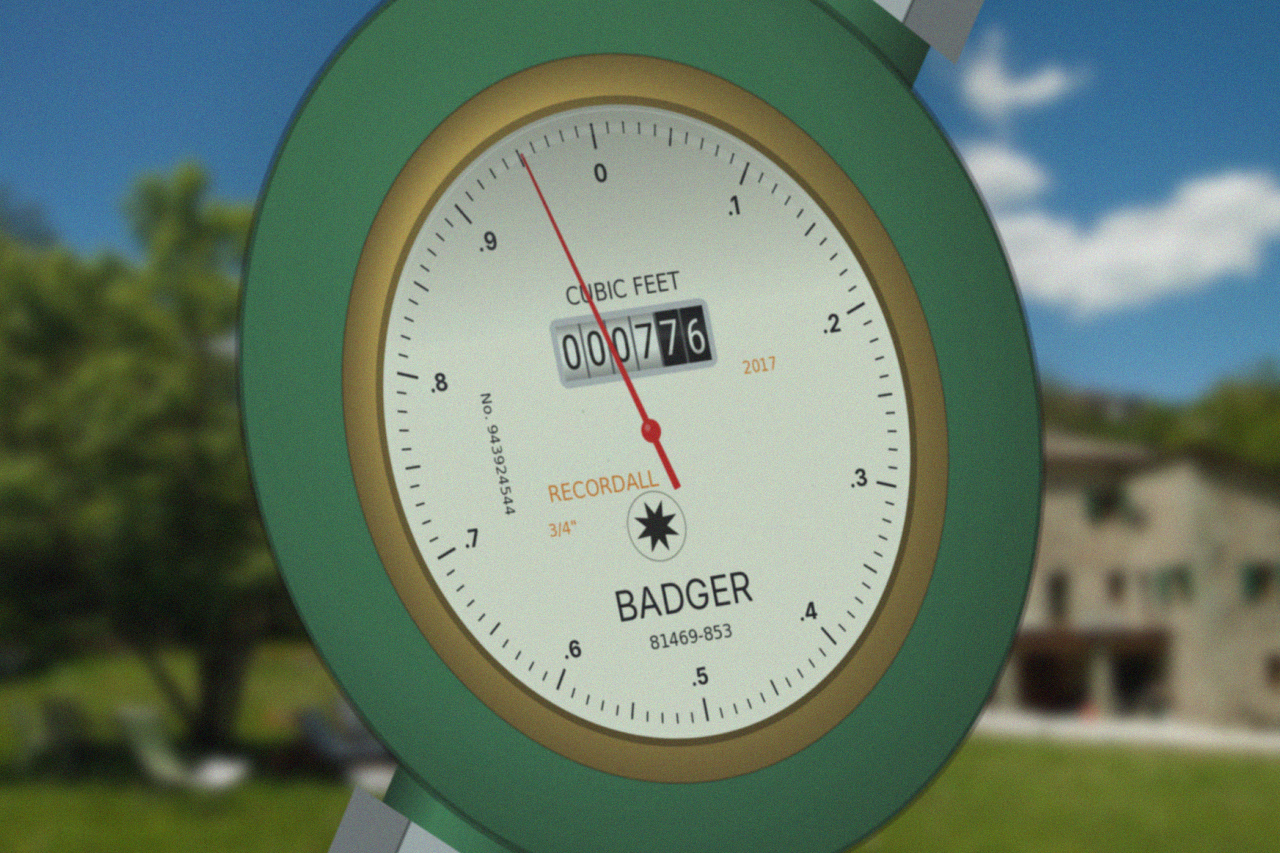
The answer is 775.95 ft³
